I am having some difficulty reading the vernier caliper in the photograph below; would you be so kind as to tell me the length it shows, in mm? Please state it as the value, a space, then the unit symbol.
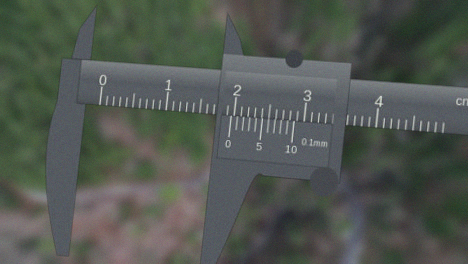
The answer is 19.6 mm
